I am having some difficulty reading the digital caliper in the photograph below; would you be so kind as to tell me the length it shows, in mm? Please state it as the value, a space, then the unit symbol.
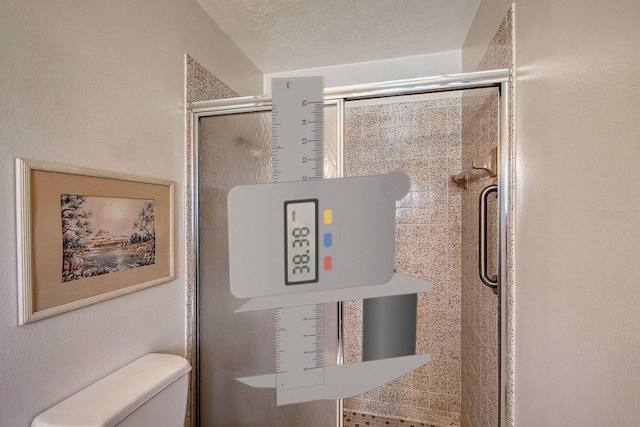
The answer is 38.38 mm
